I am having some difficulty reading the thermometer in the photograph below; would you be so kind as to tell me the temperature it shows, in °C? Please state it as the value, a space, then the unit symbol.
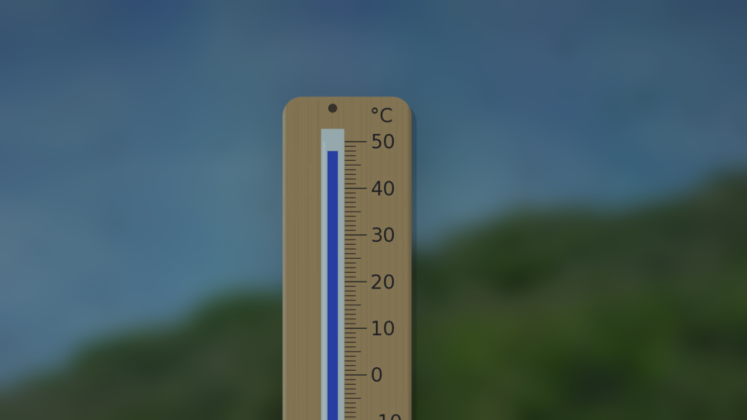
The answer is 48 °C
